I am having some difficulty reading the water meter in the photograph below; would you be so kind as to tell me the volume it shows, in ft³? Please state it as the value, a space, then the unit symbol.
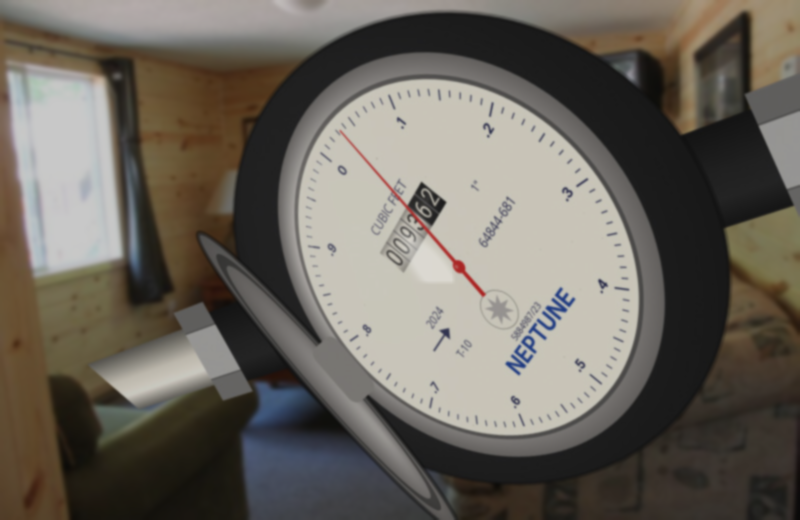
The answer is 9362.03 ft³
